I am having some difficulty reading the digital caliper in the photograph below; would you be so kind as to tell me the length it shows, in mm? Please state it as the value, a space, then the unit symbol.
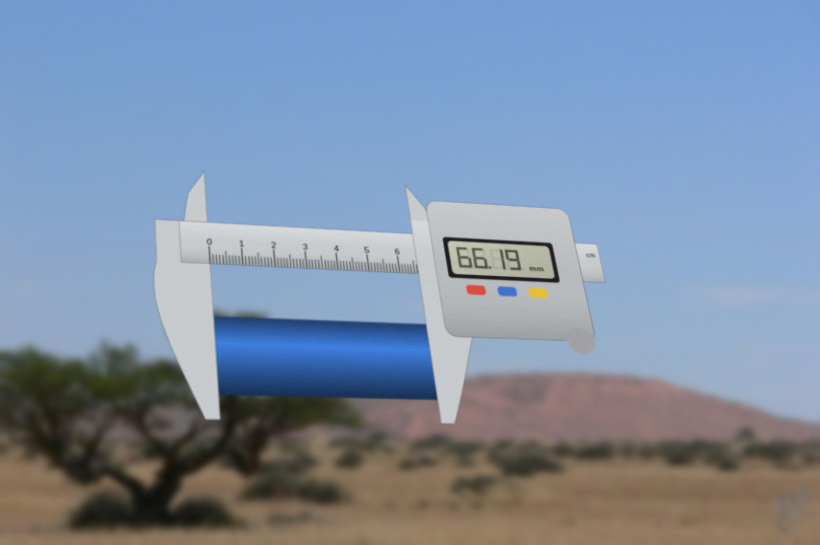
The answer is 66.19 mm
